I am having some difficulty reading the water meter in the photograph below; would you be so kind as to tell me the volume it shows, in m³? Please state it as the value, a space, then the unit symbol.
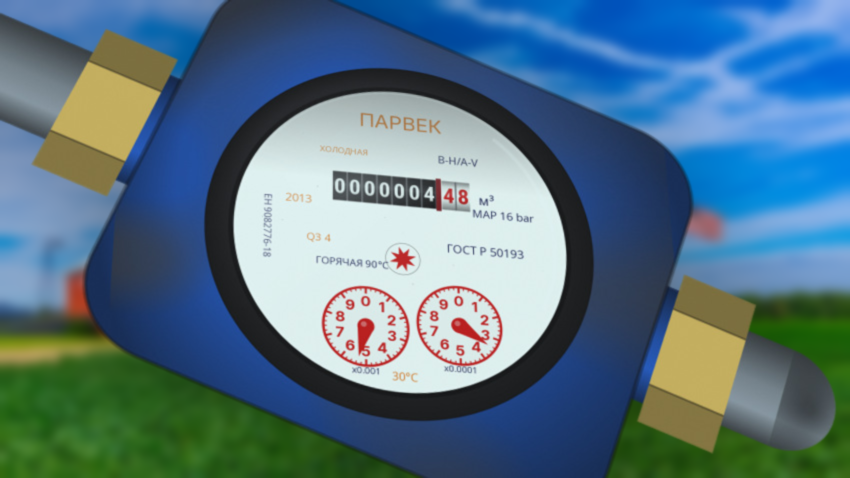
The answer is 4.4853 m³
